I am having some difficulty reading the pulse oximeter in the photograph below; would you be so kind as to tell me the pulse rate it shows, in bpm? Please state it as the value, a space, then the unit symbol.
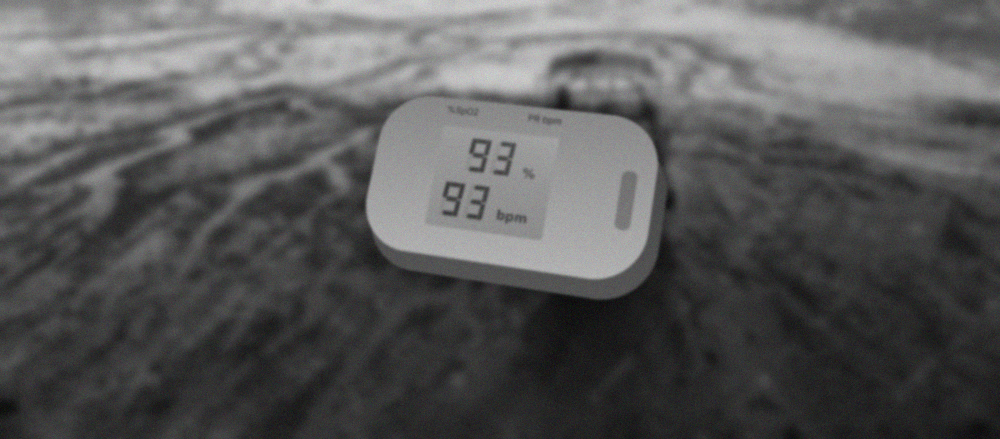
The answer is 93 bpm
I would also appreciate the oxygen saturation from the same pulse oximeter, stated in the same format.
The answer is 93 %
